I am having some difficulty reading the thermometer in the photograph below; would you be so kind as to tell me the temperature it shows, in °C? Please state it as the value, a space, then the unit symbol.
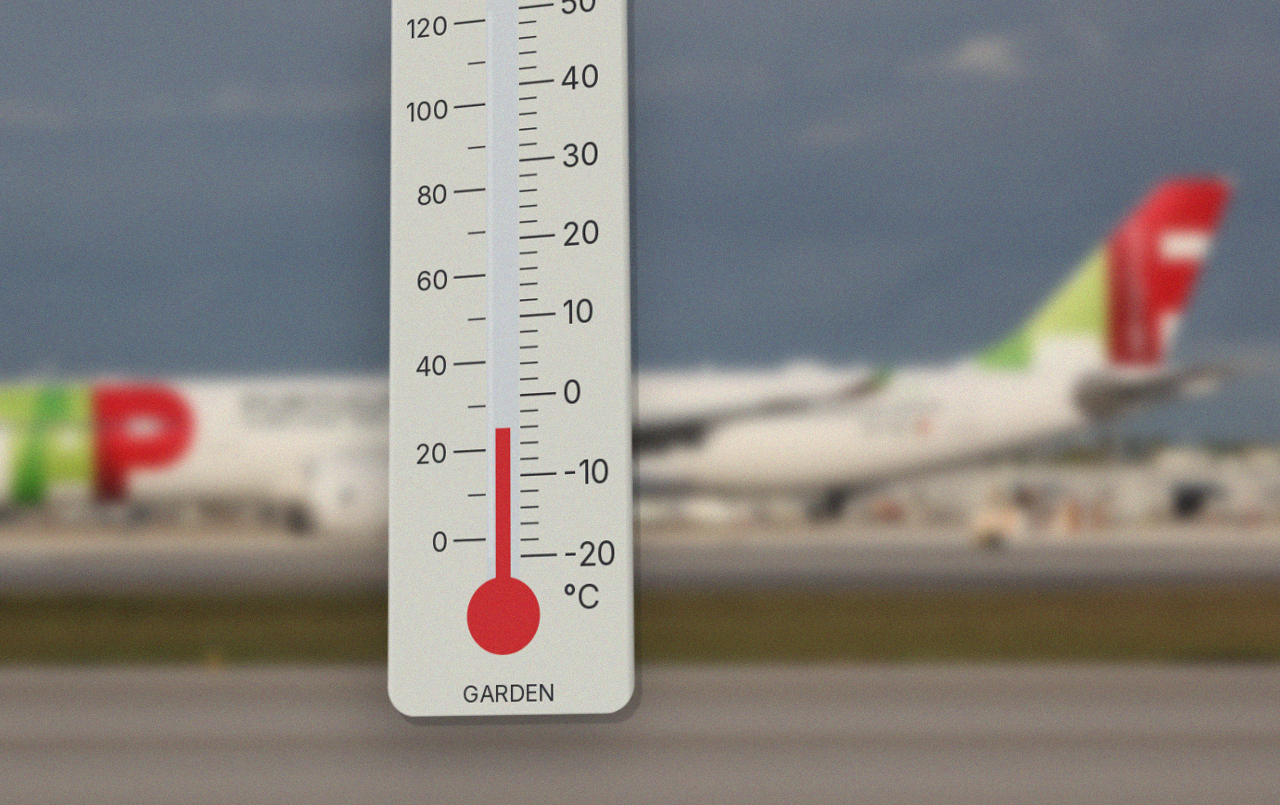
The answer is -4 °C
